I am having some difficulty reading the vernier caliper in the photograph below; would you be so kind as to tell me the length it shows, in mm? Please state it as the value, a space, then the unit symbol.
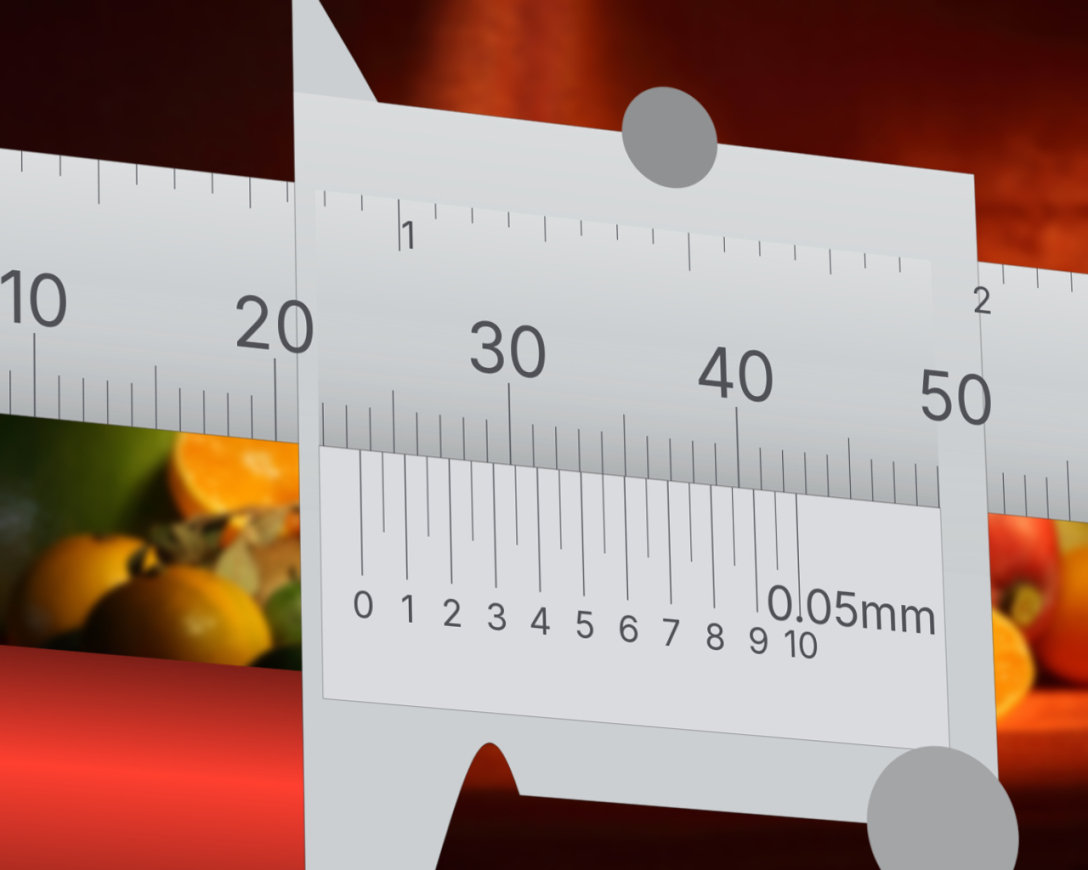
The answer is 23.55 mm
